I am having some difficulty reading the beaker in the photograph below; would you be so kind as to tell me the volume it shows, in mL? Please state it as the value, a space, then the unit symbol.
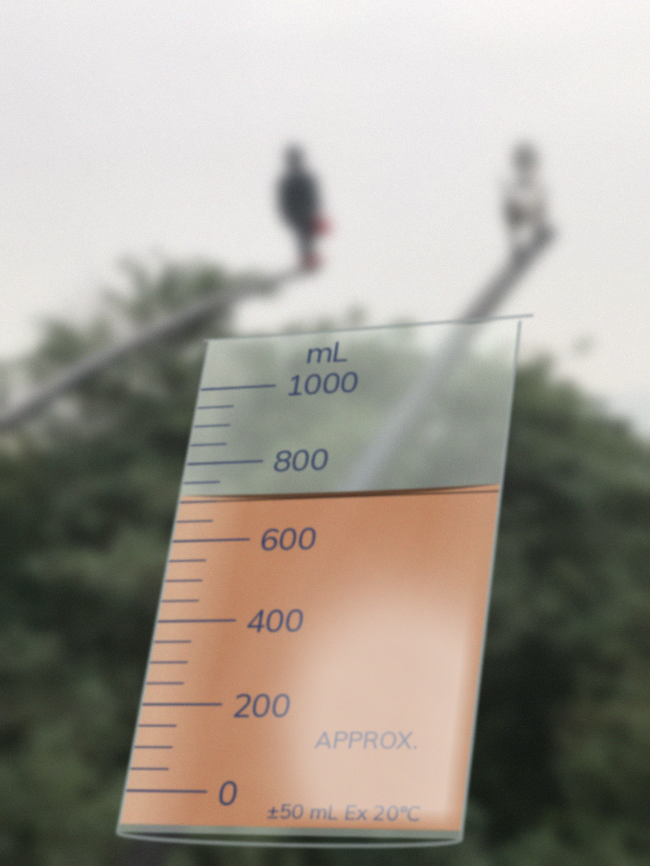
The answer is 700 mL
